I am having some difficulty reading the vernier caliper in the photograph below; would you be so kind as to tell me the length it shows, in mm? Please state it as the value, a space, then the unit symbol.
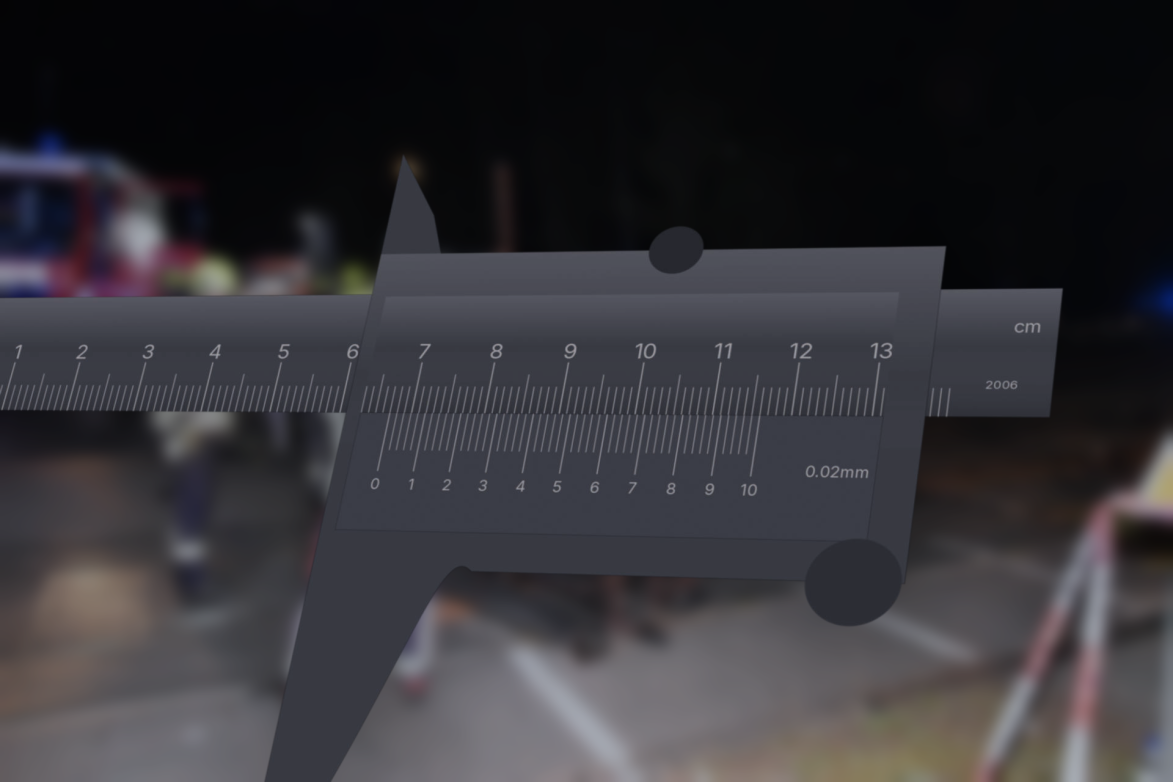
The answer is 67.0 mm
